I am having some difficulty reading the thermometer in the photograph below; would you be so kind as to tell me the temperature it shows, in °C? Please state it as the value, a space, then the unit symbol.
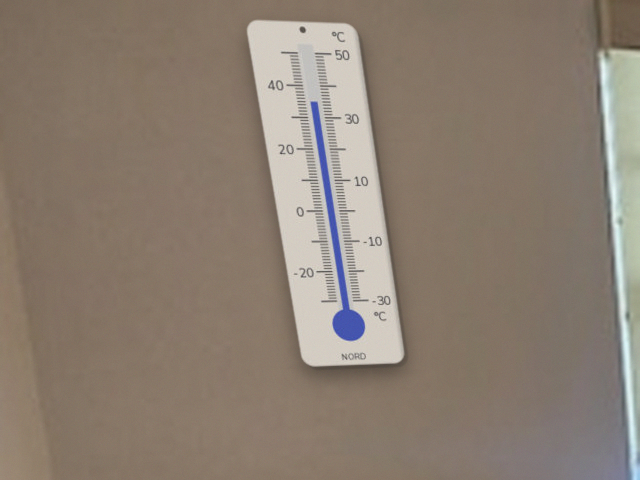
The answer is 35 °C
